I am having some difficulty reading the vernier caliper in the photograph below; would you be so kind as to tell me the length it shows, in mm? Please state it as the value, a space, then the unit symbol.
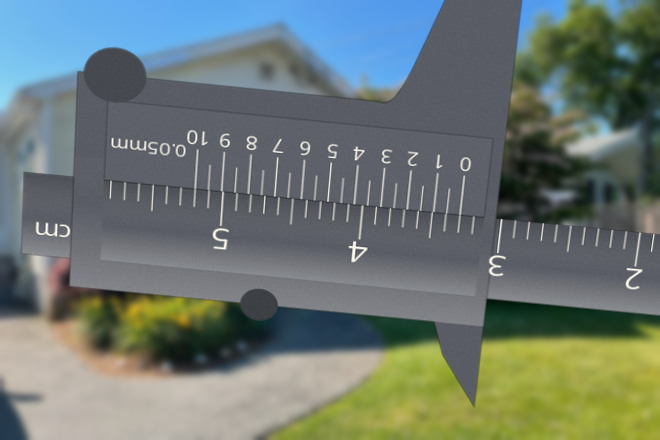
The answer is 33.0 mm
